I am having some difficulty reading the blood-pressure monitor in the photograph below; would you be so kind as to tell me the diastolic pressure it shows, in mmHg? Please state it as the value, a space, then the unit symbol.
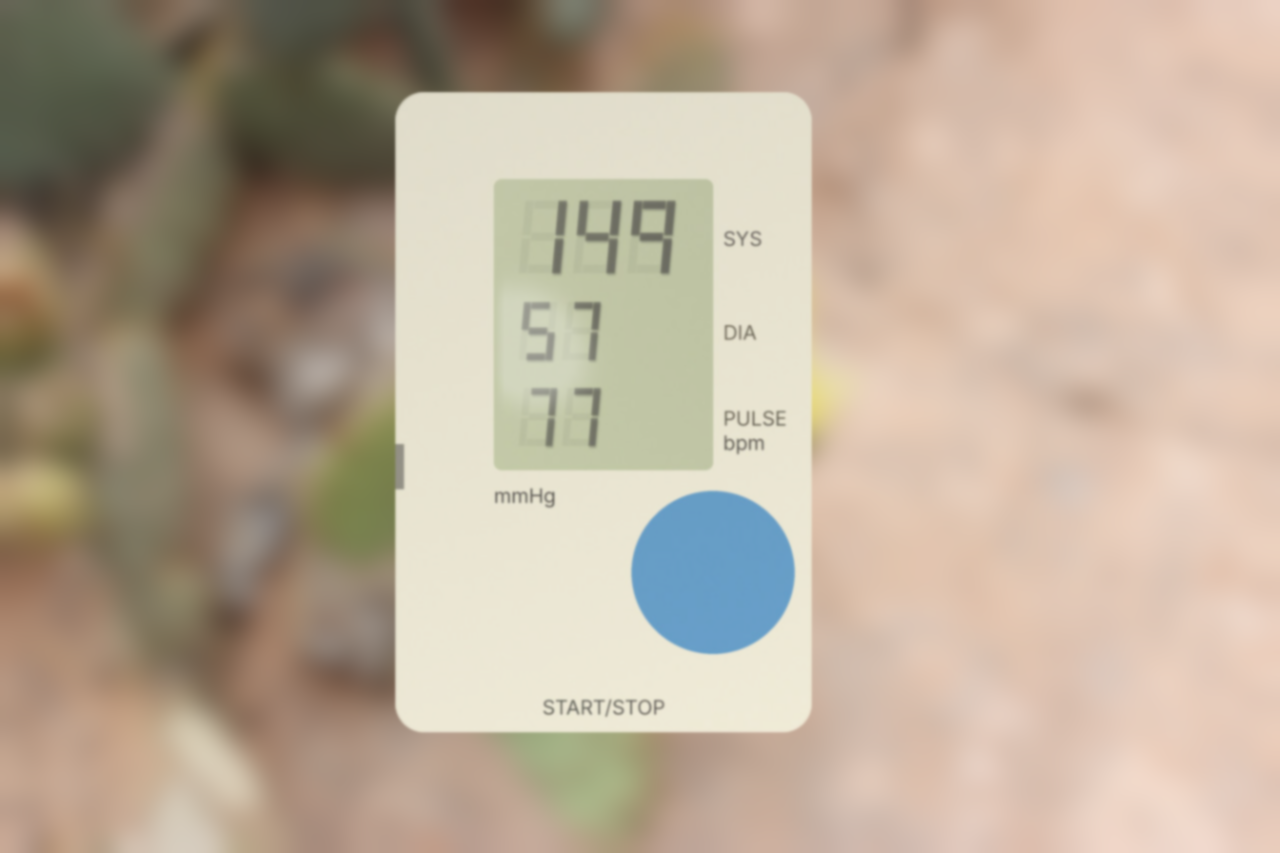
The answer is 57 mmHg
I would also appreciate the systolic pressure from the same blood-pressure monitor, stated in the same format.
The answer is 149 mmHg
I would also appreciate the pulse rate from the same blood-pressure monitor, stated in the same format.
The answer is 77 bpm
